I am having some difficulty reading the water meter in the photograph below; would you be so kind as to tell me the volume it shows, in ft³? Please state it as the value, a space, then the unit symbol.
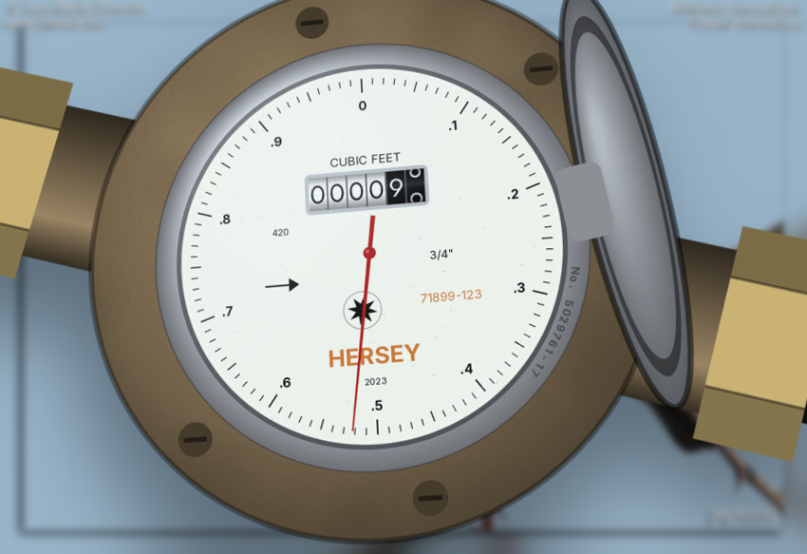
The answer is 98.52 ft³
